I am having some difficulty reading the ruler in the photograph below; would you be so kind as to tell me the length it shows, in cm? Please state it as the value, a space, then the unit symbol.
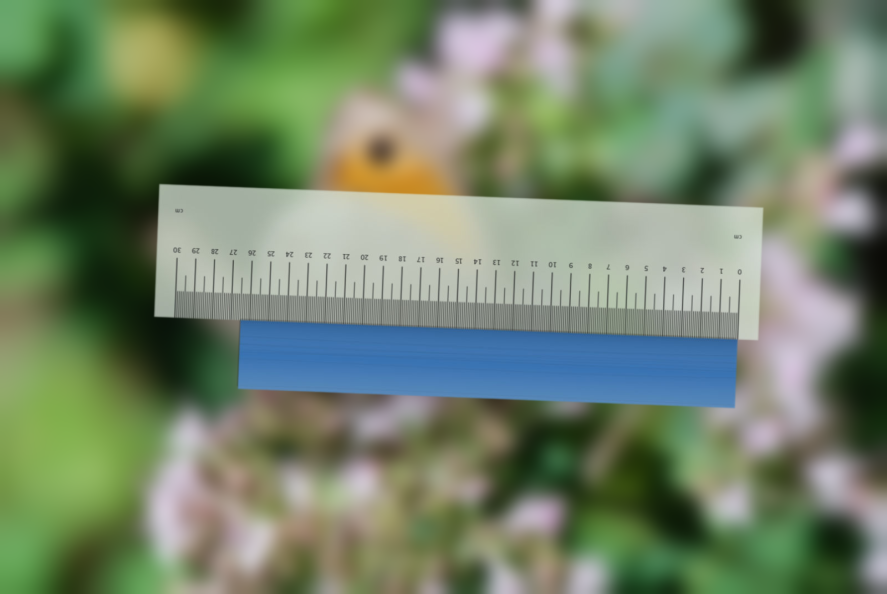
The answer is 26.5 cm
